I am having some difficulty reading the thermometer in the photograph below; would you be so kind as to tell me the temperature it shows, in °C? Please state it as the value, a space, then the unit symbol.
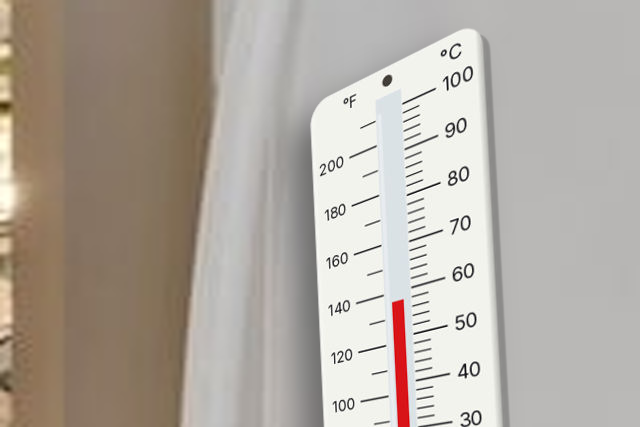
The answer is 58 °C
